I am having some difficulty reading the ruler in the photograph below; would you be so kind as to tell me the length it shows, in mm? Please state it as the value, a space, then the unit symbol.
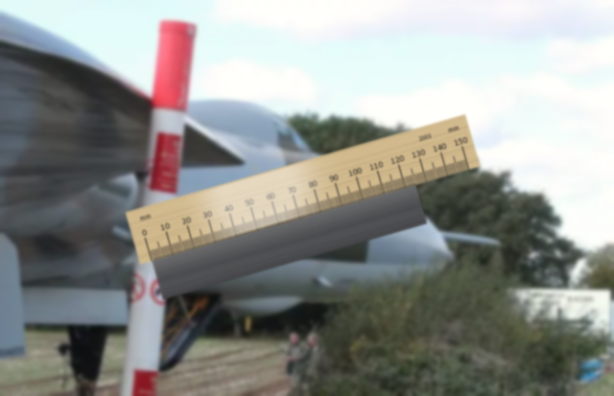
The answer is 125 mm
